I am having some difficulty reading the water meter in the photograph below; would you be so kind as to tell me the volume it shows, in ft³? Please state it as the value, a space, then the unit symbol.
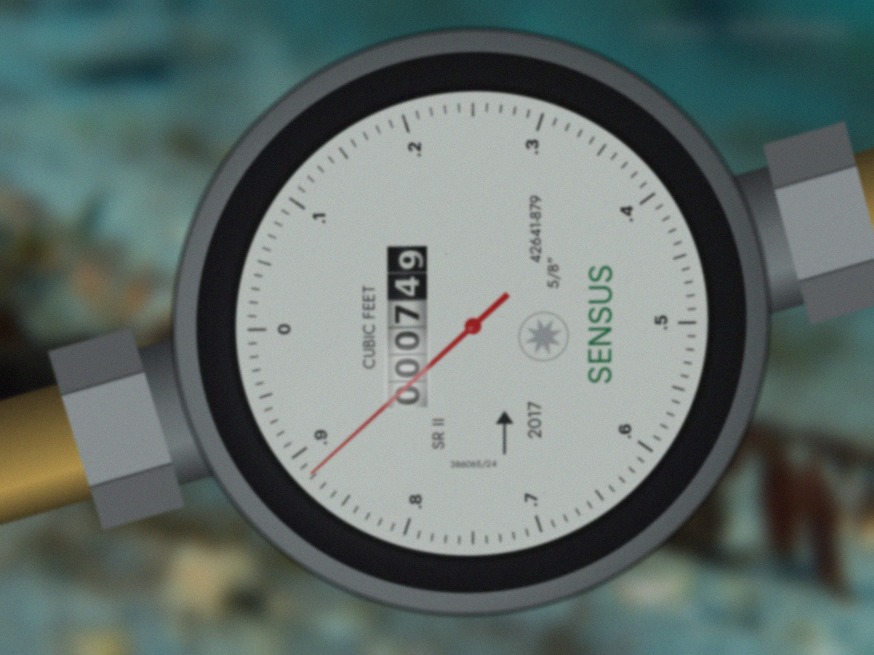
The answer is 748.88 ft³
